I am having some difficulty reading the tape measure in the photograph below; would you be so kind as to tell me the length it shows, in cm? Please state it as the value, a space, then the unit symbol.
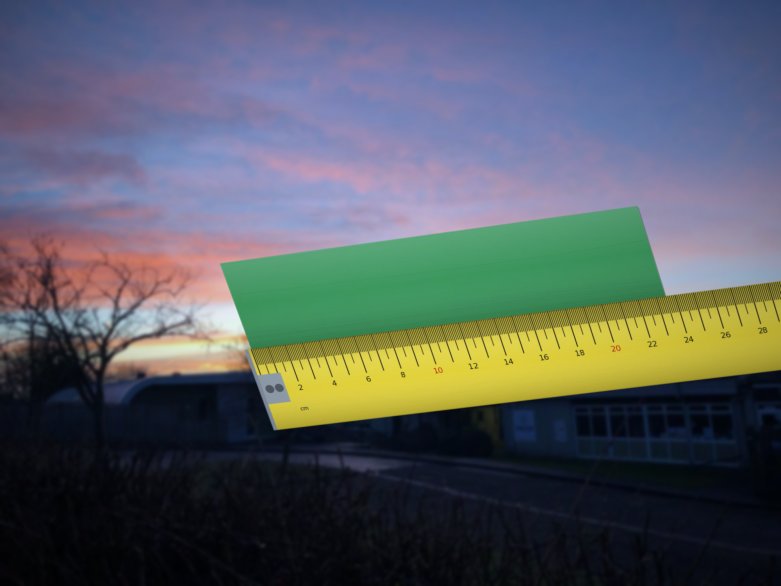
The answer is 23.5 cm
